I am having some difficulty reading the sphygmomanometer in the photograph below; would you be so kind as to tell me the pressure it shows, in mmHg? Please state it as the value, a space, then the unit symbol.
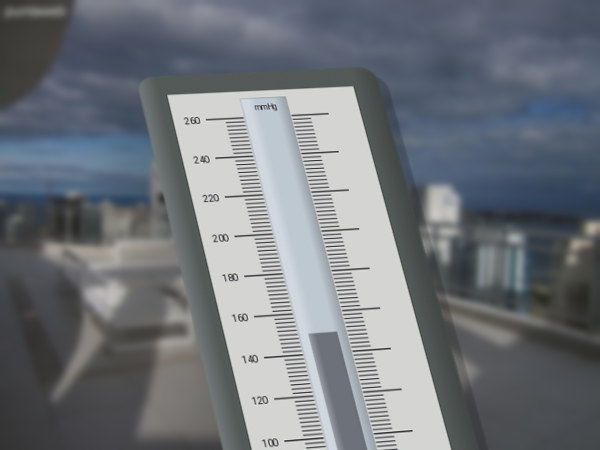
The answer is 150 mmHg
